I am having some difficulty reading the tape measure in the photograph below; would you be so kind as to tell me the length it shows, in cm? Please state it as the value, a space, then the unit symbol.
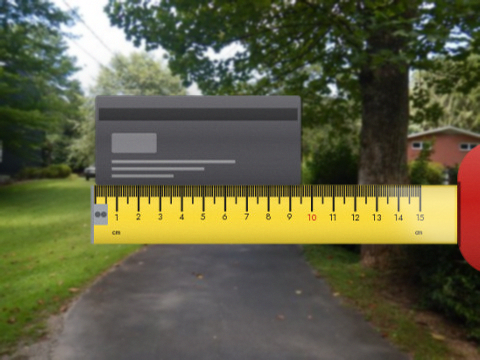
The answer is 9.5 cm
